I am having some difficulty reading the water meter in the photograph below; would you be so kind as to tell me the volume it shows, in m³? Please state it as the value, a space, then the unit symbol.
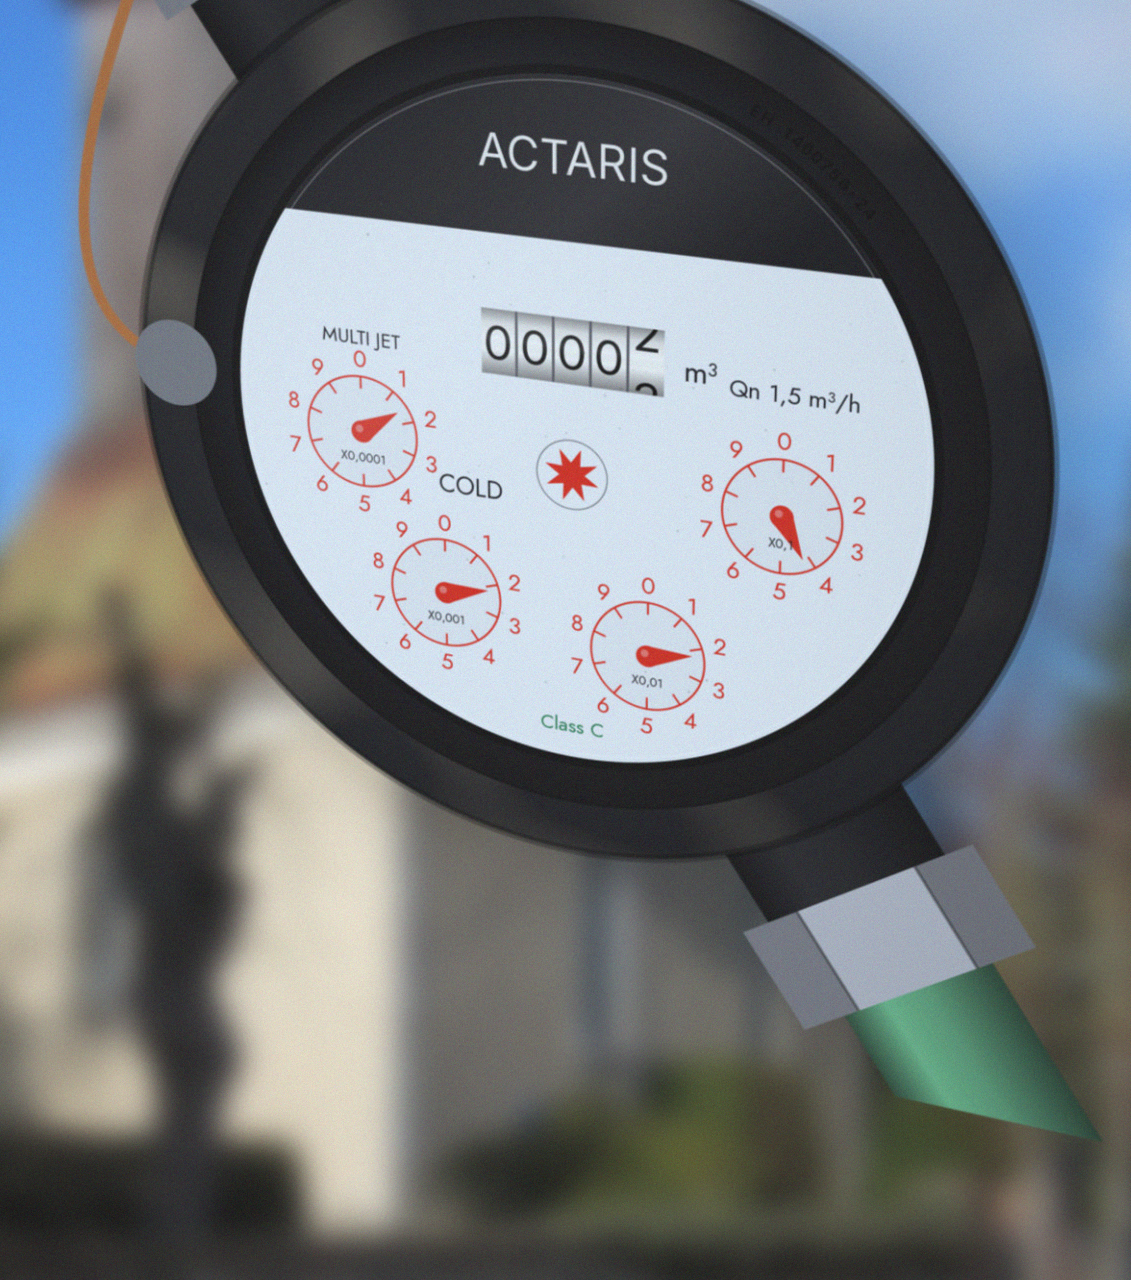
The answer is 2.4221 m³
